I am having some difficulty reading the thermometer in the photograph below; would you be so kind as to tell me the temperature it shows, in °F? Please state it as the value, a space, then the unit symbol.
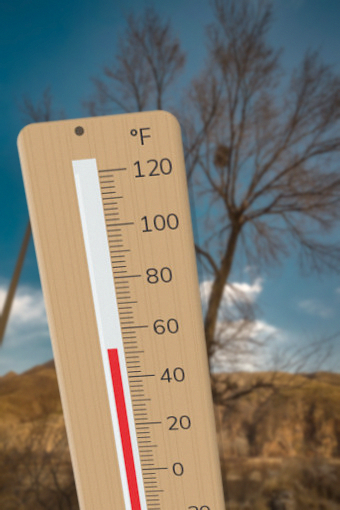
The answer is 52 °F
